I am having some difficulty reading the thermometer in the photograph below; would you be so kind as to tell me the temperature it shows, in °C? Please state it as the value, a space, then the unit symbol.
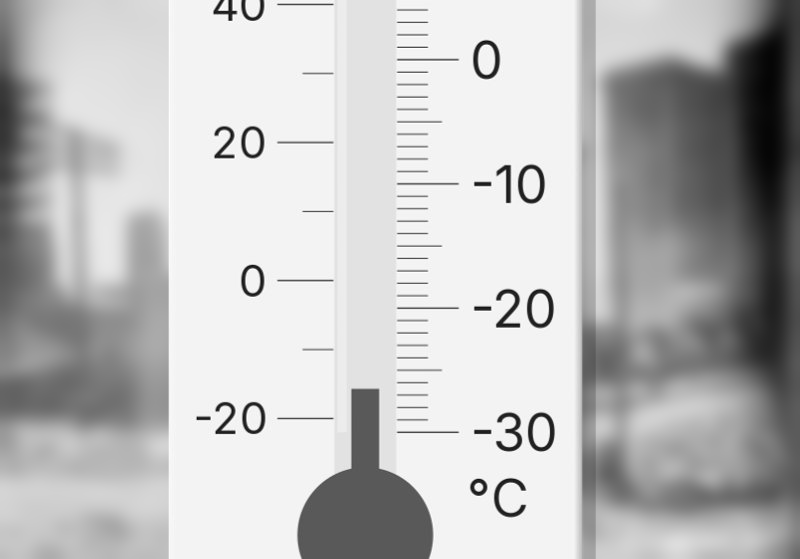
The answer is -26.5 °C
